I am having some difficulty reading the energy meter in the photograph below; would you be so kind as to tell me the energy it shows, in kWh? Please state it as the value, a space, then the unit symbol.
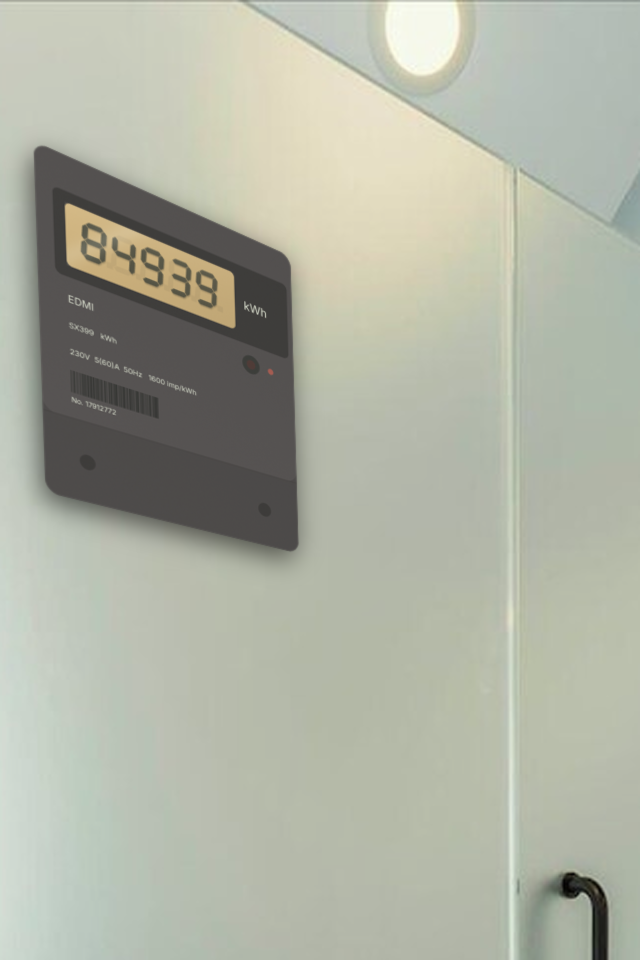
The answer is 84939 kWh
